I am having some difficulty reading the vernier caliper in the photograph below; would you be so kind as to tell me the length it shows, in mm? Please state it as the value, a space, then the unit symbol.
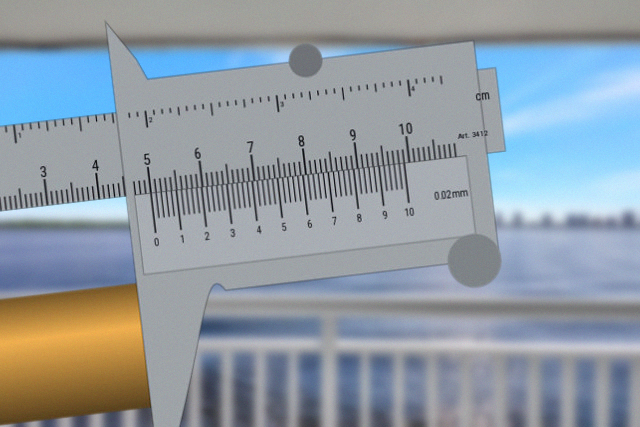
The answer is 50.0 mm
